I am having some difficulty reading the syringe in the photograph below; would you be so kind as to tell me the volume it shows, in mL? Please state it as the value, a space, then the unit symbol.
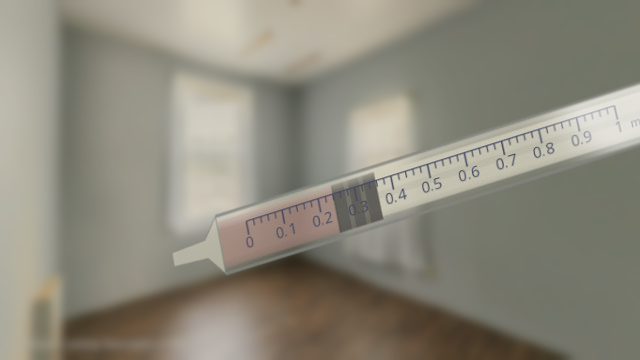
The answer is 0.24 mL
